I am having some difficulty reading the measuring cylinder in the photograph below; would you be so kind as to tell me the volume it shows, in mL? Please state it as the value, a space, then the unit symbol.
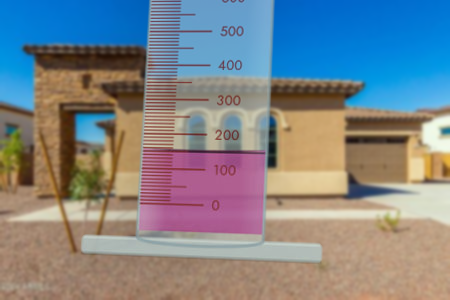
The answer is 150 mL
